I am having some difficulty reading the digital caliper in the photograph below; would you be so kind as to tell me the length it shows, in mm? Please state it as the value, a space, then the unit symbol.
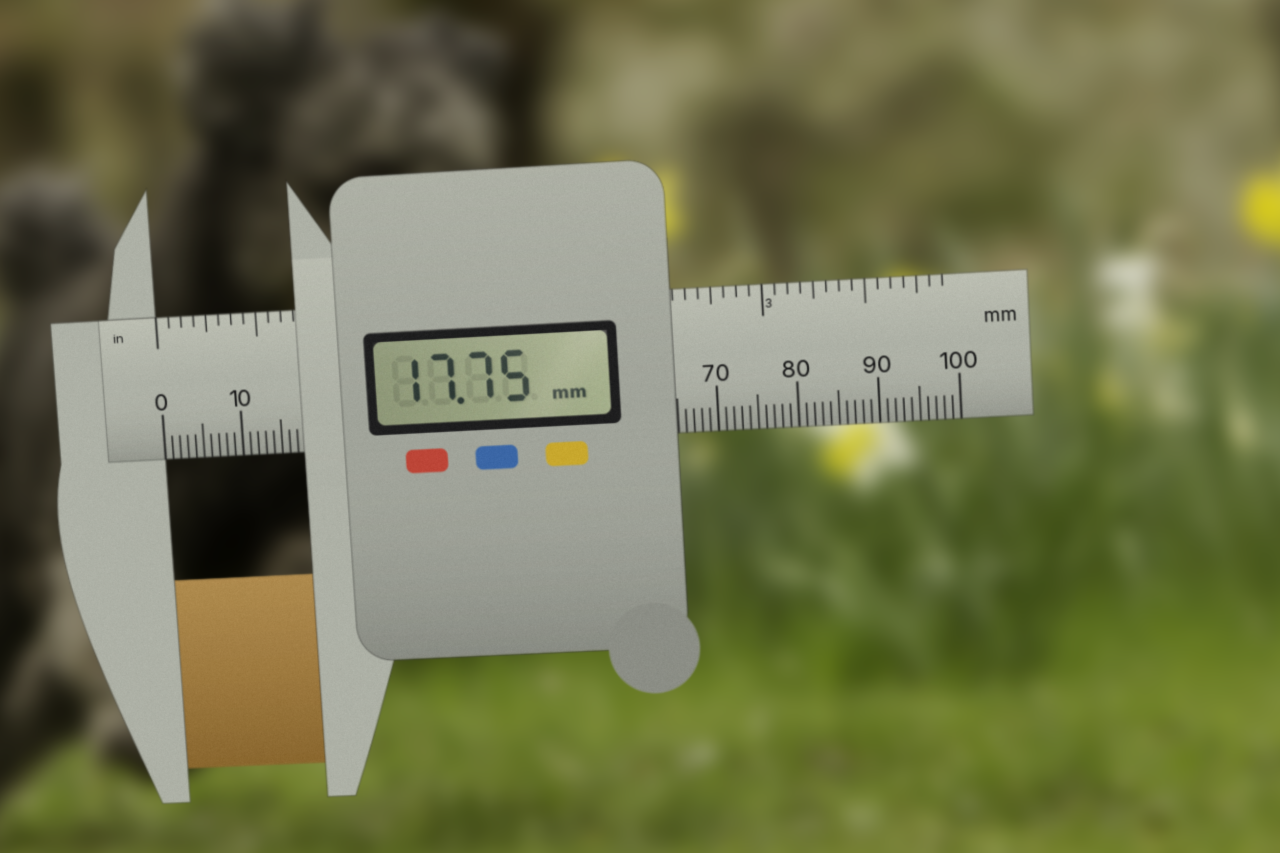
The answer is 17.75 mm
